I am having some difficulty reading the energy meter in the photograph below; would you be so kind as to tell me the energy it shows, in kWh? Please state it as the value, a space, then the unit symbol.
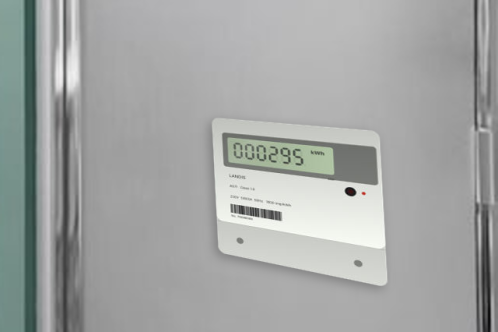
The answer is 295 kWh
